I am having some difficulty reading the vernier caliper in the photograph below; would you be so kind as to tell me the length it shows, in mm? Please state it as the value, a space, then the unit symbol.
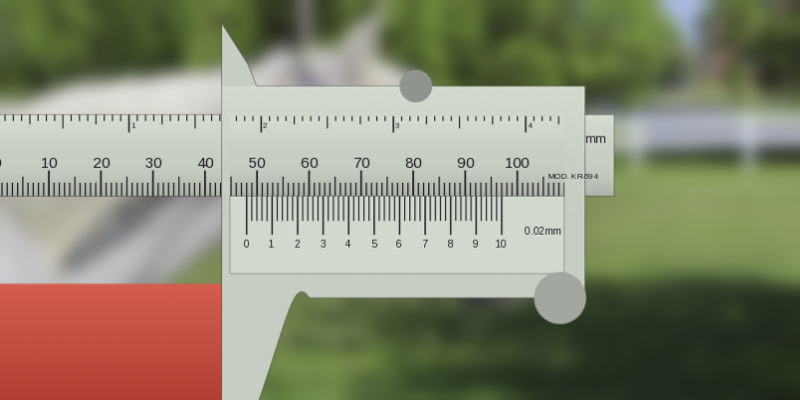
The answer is 48.0 mm
